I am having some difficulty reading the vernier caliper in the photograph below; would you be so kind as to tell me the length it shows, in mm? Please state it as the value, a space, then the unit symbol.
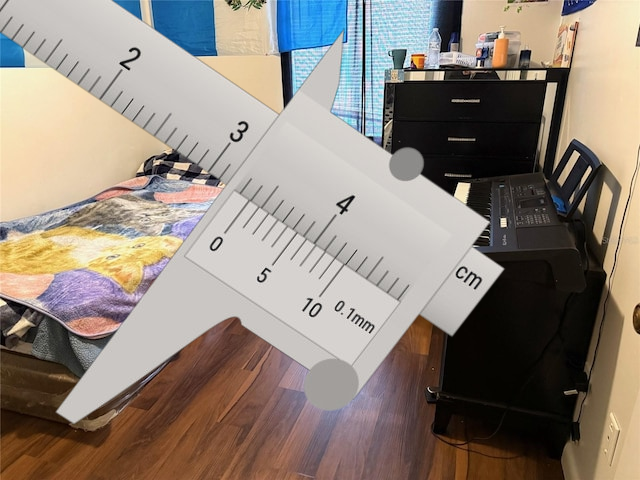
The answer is 33.9 mm
